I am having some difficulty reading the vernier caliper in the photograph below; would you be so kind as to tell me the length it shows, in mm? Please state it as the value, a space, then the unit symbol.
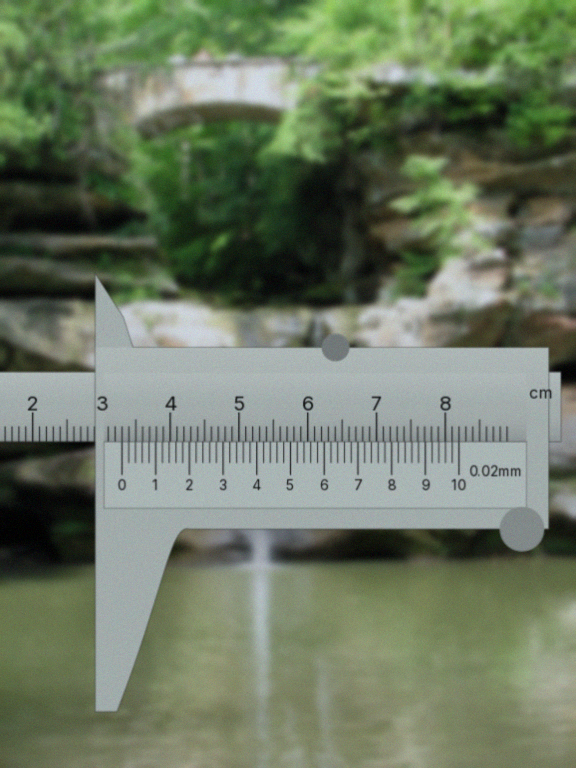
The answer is 33.0 mm
